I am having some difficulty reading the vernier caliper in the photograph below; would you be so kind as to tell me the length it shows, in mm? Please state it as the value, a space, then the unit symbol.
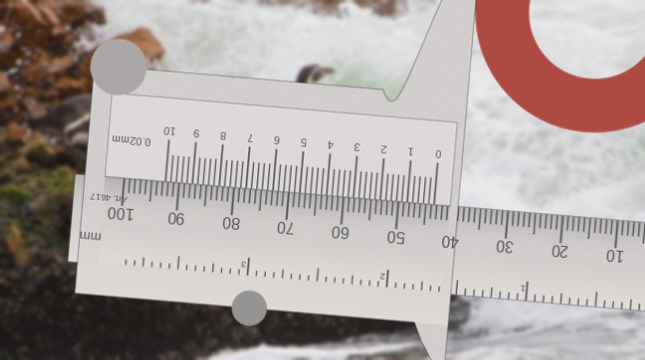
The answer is 43.5 mm
